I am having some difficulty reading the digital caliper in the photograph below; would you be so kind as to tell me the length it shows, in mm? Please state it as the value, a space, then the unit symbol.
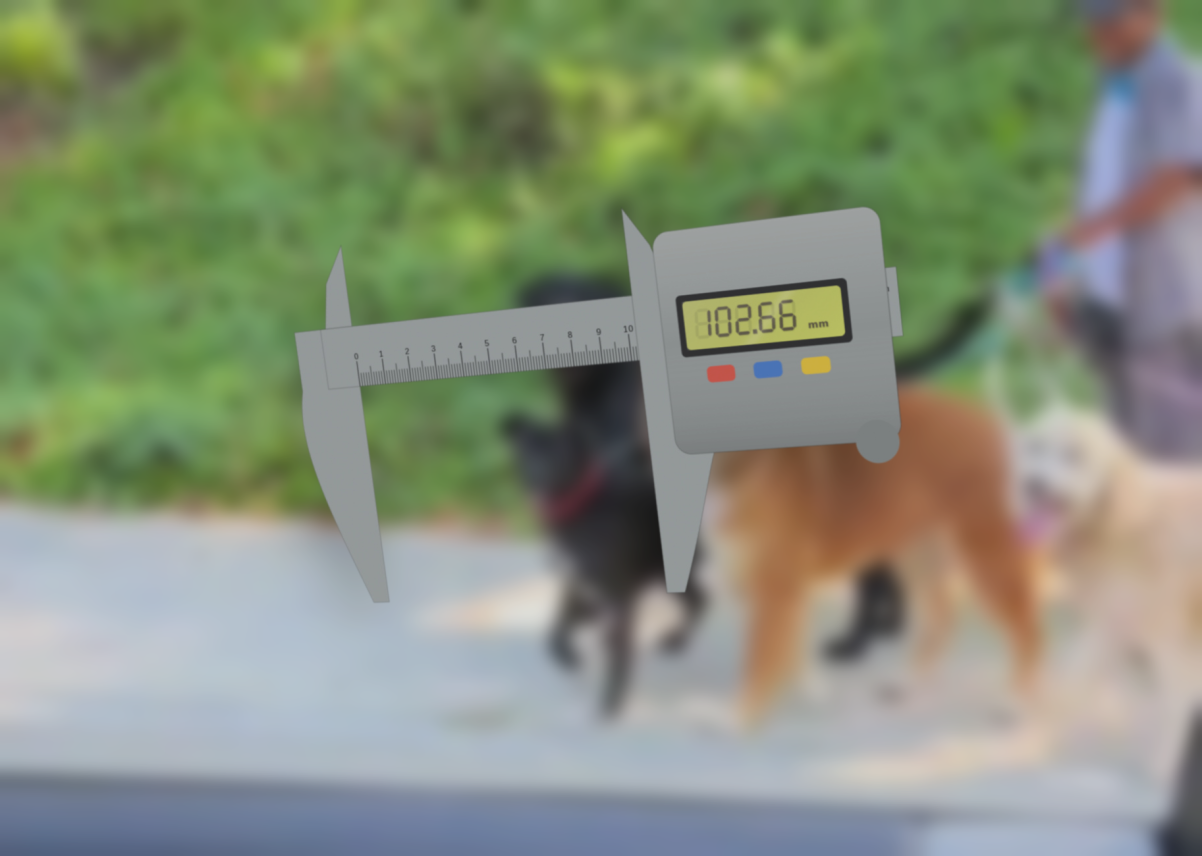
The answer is 102.66 mm
